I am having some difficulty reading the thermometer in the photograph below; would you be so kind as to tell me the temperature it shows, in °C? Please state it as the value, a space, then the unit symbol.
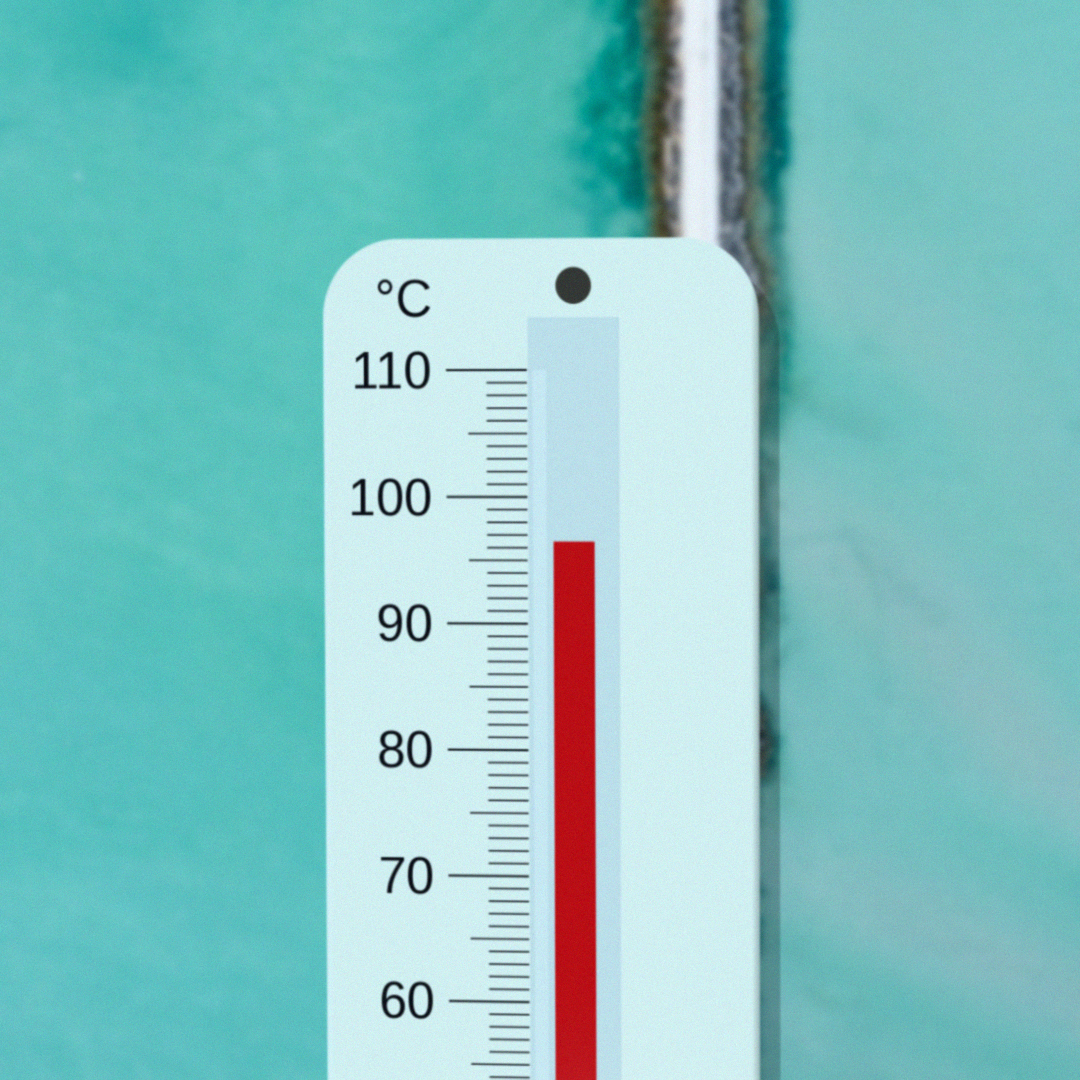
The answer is 96.5 °C
